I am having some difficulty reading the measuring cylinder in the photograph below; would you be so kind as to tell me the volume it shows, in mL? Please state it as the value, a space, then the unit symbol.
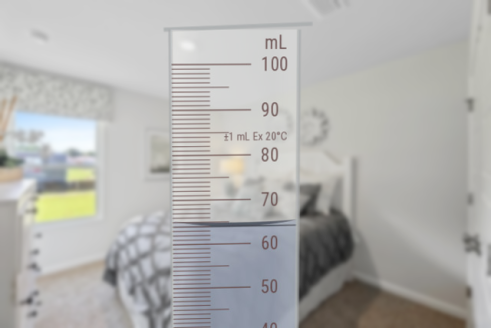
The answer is 64 mL
